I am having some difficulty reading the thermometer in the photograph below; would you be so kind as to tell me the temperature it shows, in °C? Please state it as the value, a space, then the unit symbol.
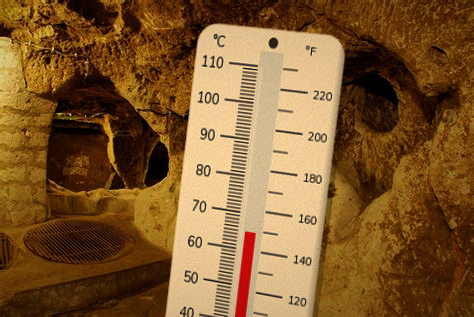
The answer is 65 °C
